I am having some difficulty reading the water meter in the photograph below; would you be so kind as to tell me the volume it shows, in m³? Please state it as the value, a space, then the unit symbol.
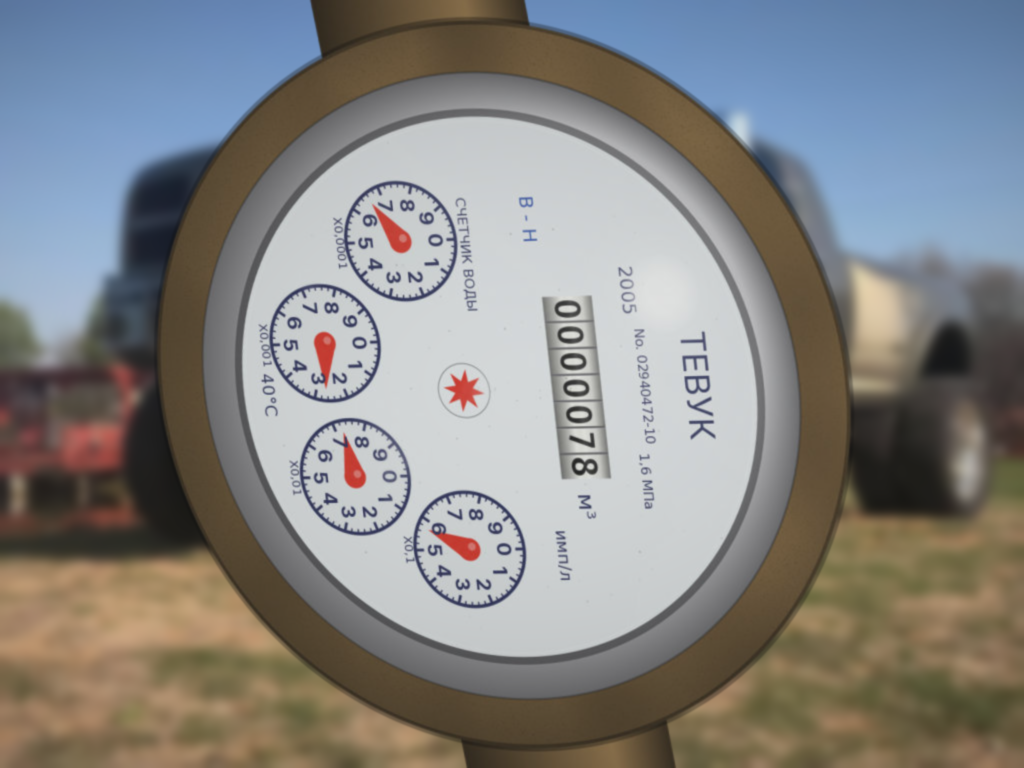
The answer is 78.5726 m³
